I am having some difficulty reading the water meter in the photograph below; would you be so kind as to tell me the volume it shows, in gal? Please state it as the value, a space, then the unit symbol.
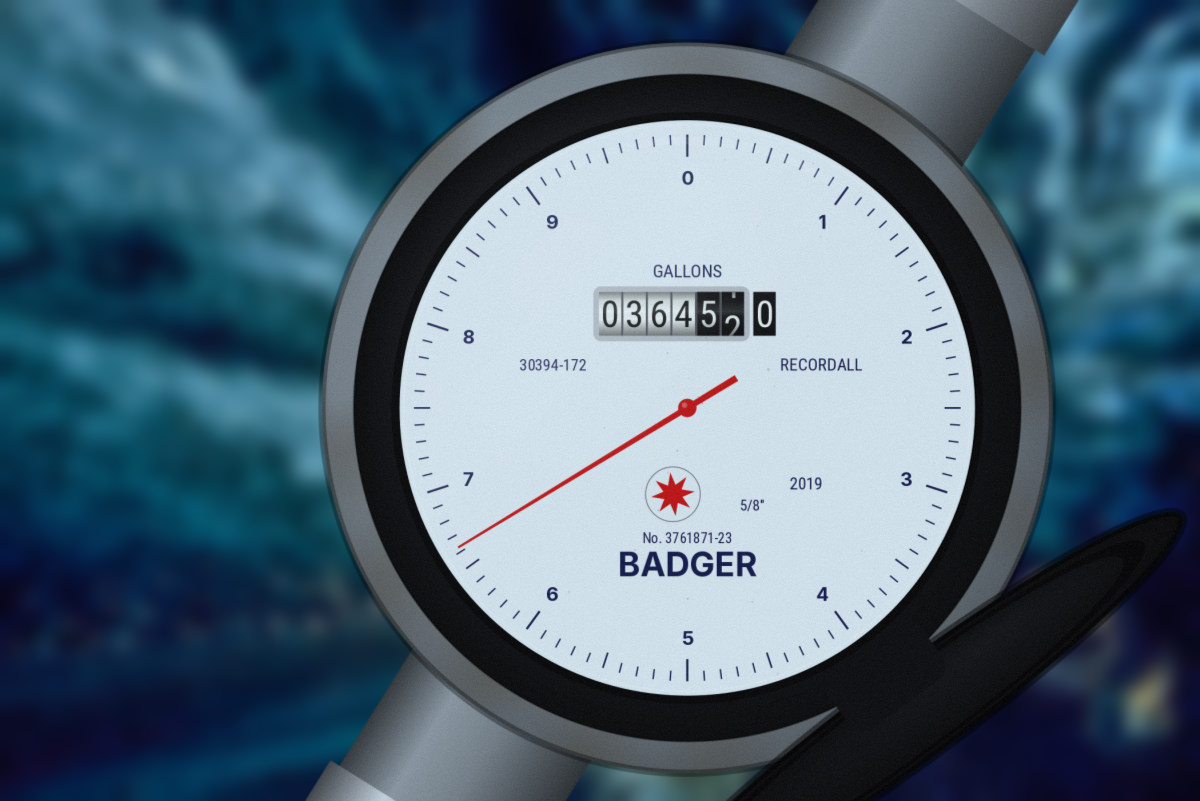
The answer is 364516.6 gal
